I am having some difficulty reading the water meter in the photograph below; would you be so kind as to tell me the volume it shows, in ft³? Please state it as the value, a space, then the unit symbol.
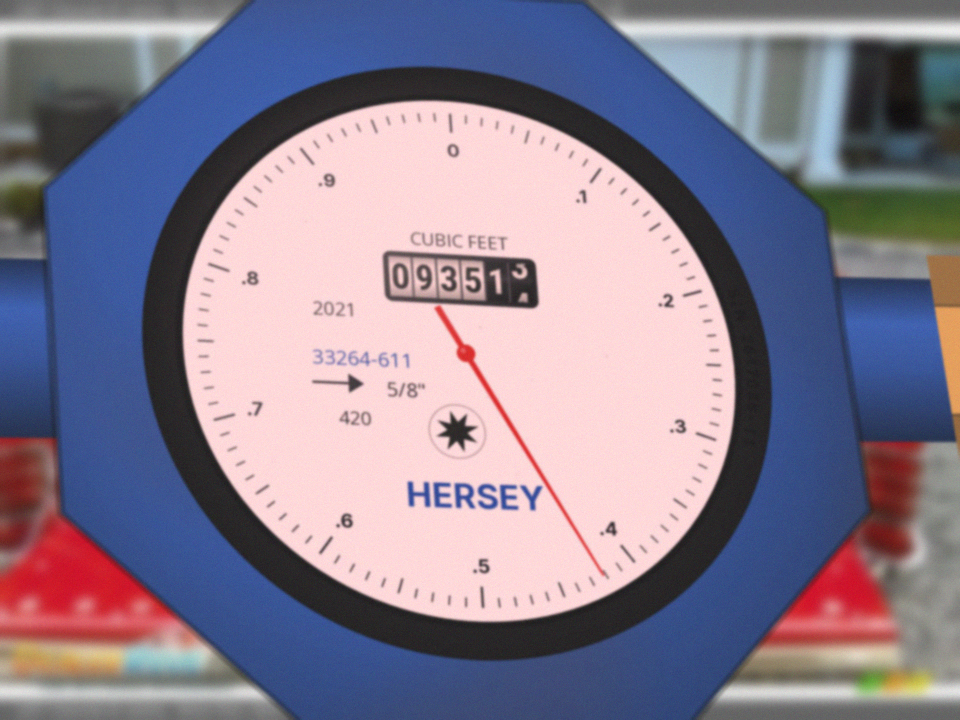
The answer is 93513.42 ft³
